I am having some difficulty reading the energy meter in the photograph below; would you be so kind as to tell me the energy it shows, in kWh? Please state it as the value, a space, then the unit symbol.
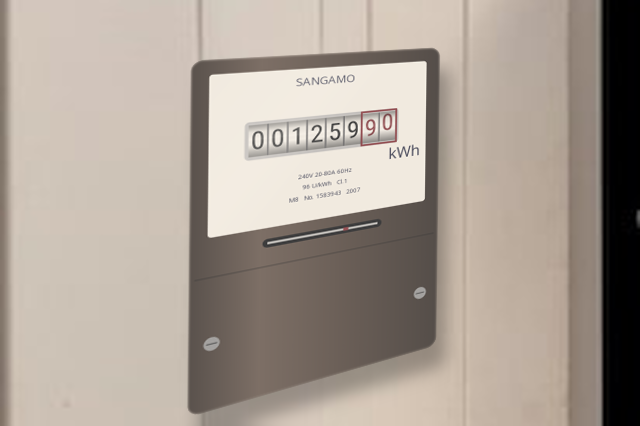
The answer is 1259.90 kWh
